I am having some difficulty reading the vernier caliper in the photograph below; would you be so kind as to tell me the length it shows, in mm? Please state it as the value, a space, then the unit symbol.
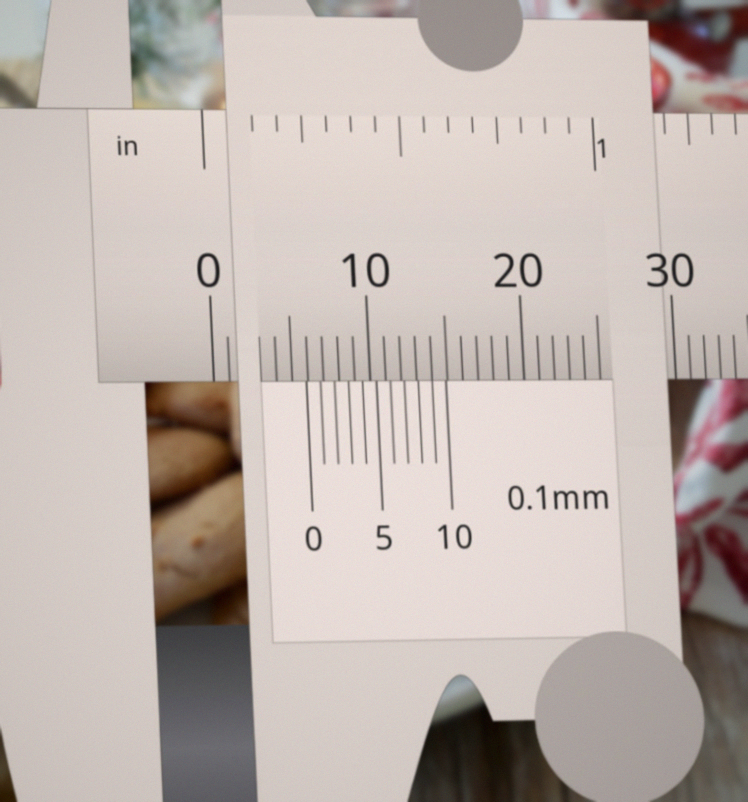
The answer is 5.9 mm
